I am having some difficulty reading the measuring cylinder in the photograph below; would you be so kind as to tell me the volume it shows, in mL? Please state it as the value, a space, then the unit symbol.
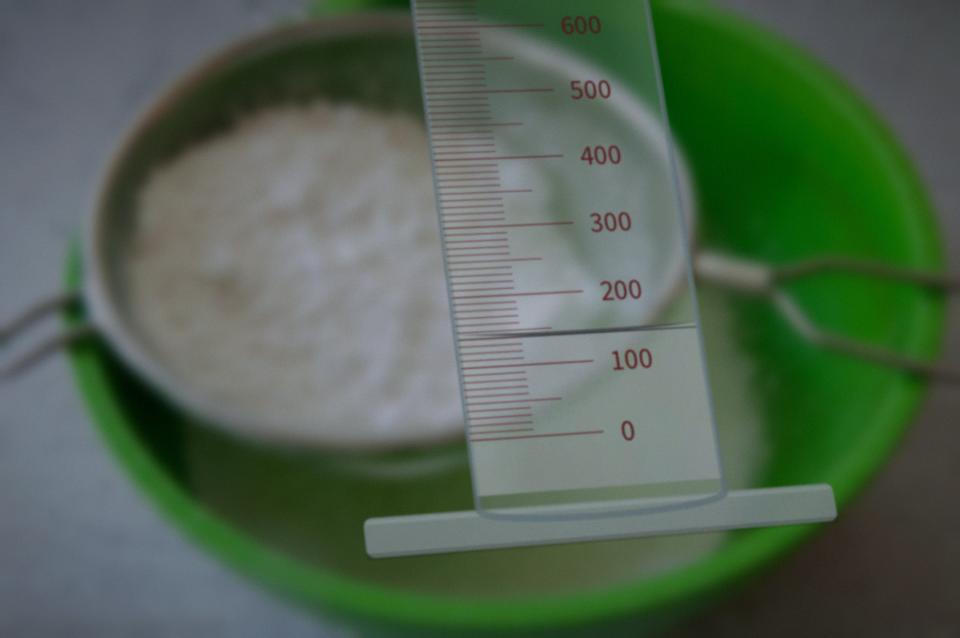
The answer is 140 mL
